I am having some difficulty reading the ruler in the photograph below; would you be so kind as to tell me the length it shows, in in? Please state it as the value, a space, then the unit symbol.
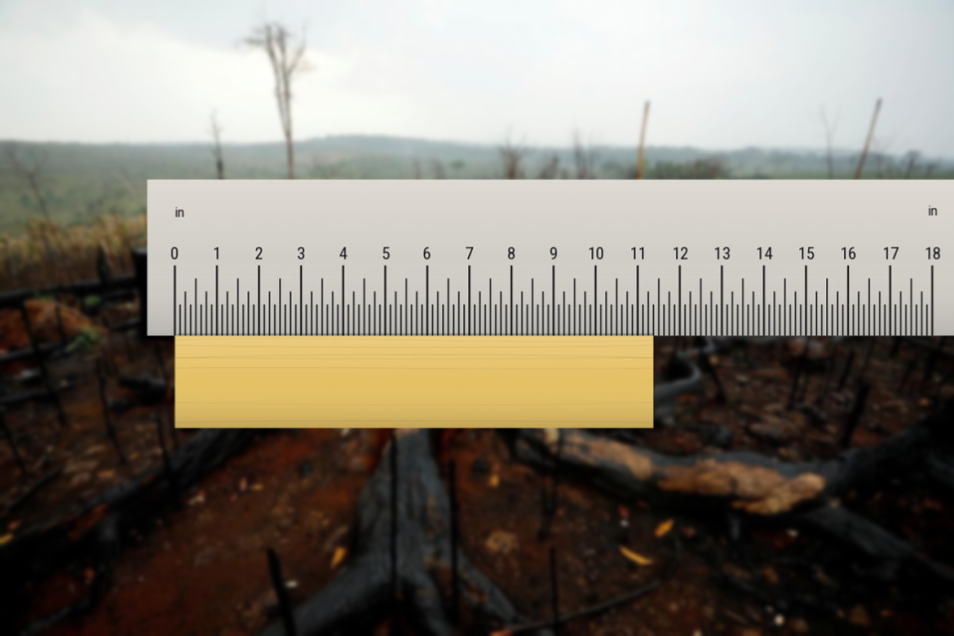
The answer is 11.375 in
